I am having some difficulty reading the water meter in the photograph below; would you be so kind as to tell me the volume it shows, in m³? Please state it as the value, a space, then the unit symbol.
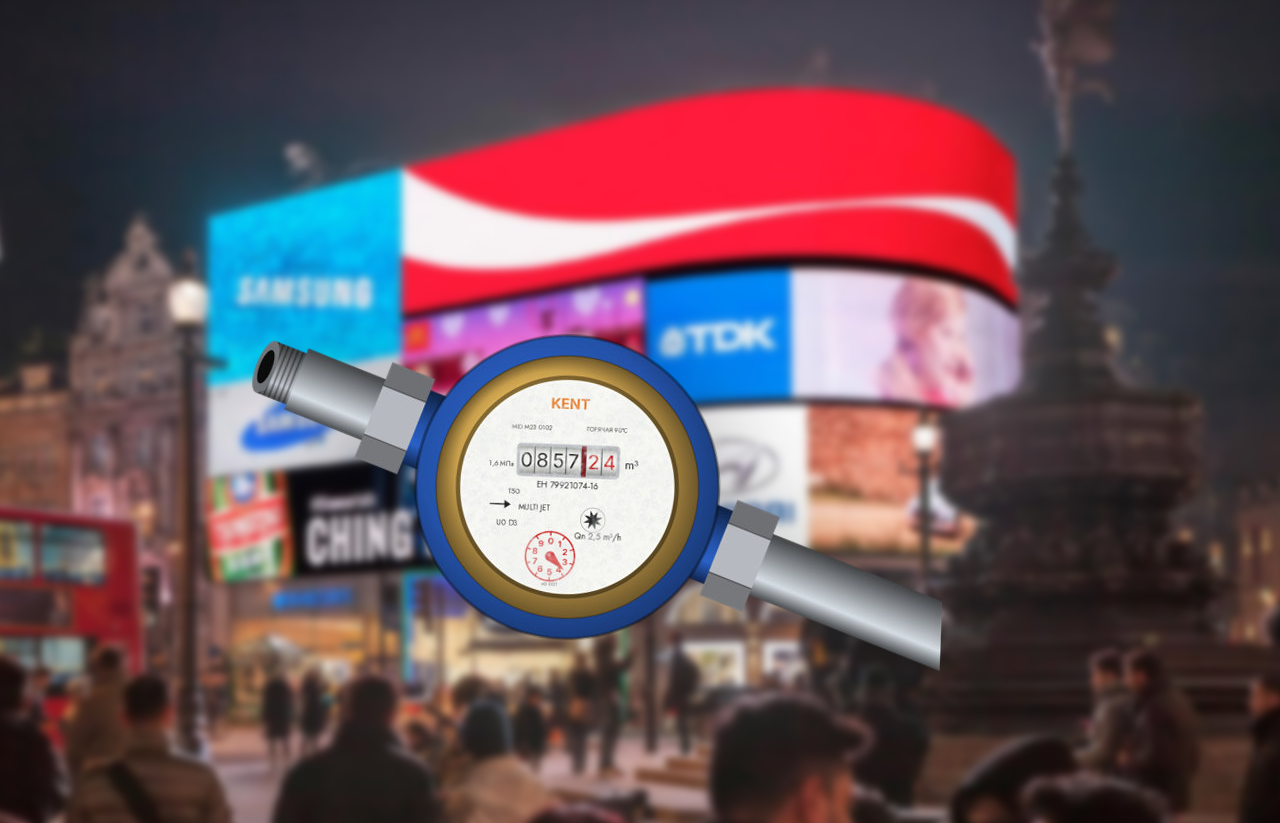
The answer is 857.243 m³
